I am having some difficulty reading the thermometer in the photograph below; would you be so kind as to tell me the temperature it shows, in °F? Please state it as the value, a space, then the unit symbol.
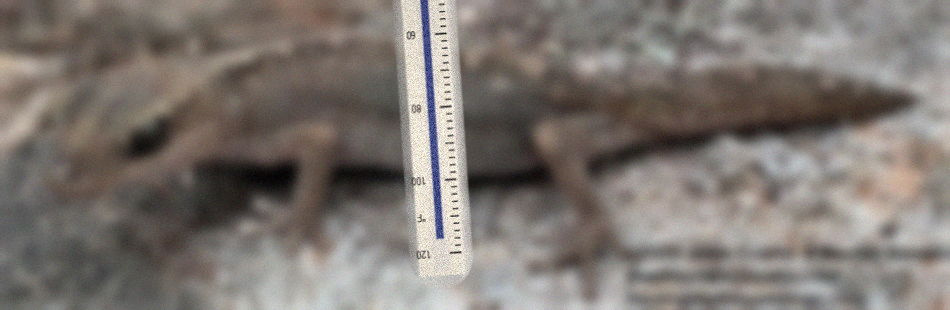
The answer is 116 °F
